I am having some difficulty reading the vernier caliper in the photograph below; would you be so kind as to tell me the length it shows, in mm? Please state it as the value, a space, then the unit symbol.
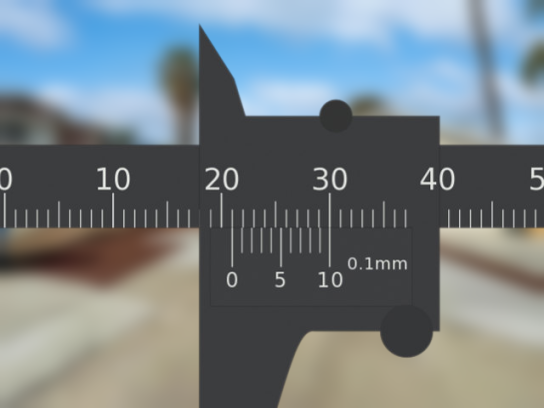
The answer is 21.0 mm
